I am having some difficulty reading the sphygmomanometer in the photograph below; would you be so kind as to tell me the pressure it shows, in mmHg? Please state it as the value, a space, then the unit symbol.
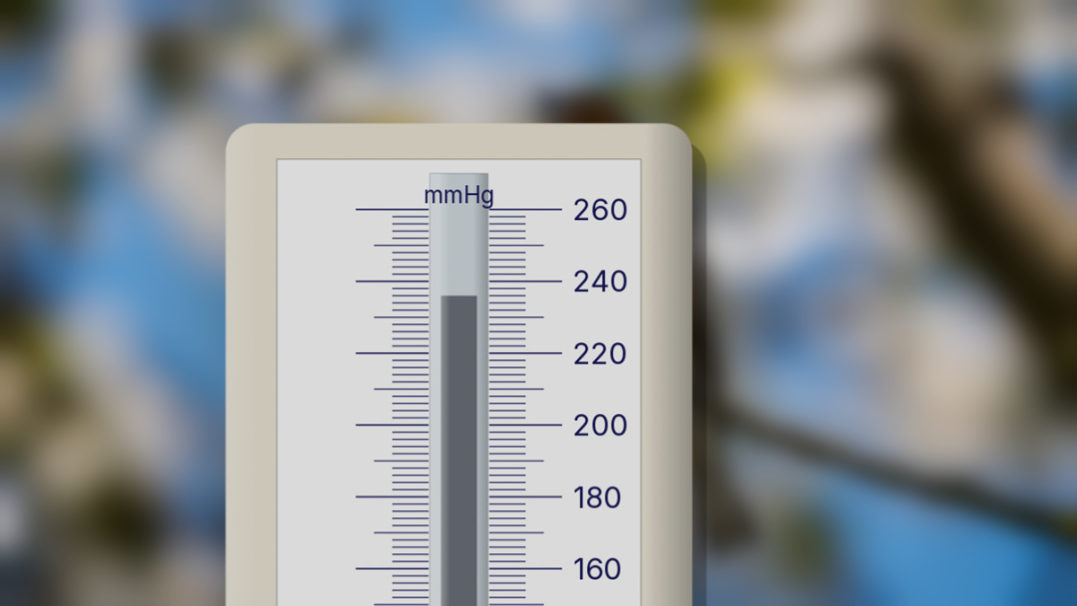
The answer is 236 mmHg
